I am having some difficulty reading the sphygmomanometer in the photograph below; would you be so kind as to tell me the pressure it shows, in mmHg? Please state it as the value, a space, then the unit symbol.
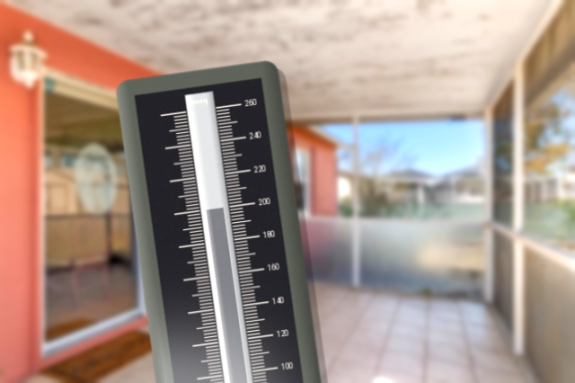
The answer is 200 mmHg
